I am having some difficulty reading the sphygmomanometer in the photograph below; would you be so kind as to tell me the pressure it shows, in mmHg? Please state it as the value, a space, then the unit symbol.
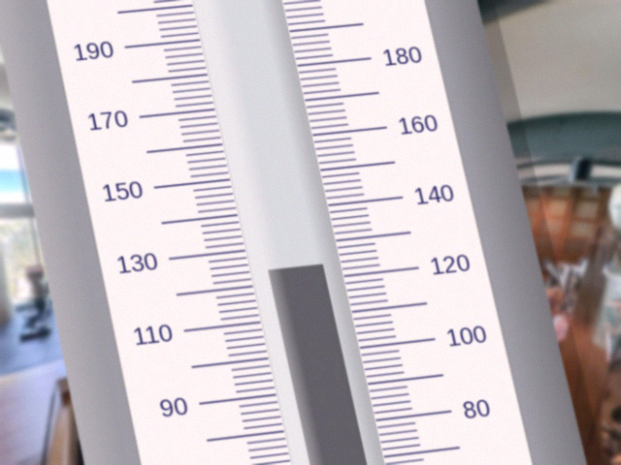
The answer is 124 mmHg
